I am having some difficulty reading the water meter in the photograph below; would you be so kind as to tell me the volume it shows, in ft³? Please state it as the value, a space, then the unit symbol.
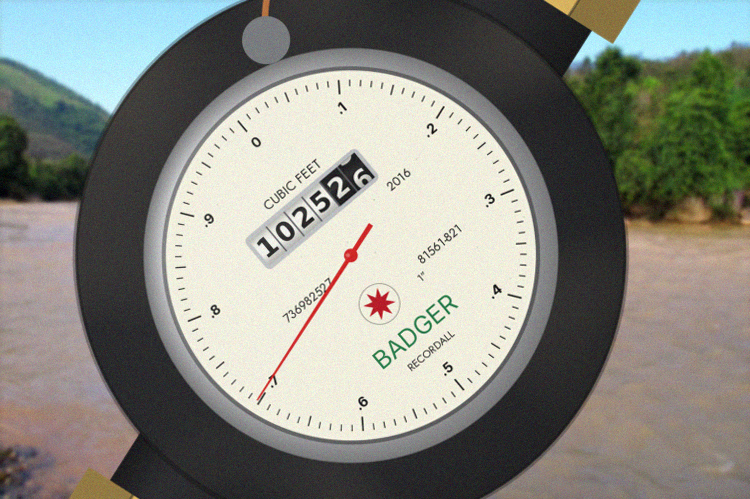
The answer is 102525.70 ft³
